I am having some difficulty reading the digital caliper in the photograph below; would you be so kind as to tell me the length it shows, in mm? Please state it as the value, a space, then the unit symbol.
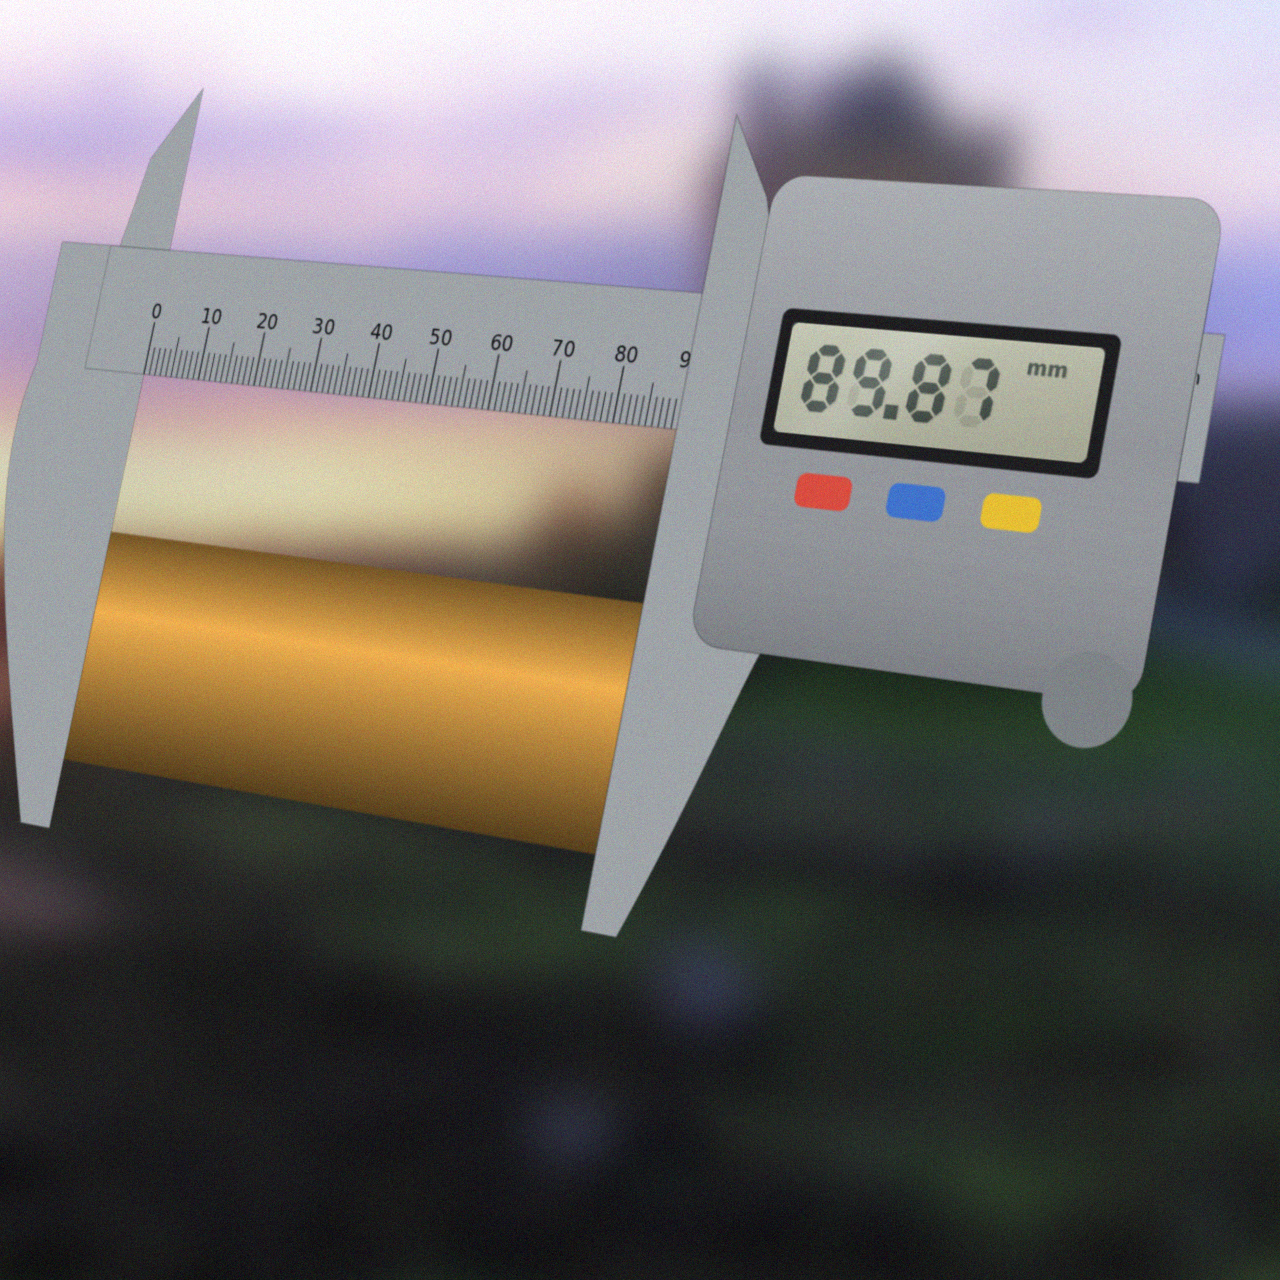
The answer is 89.87 mm
